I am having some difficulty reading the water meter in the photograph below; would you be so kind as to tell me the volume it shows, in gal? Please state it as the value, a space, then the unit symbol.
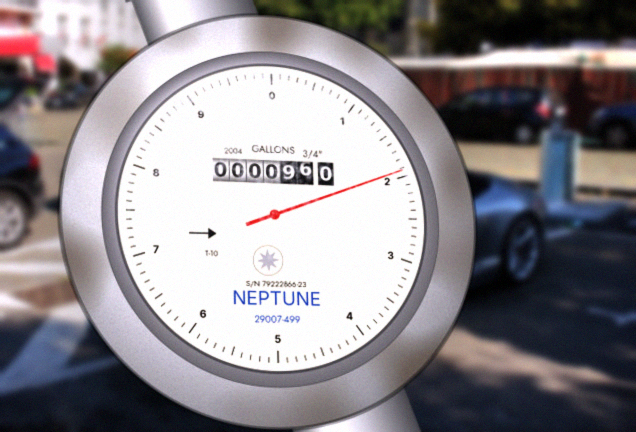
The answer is 961.9 gal
